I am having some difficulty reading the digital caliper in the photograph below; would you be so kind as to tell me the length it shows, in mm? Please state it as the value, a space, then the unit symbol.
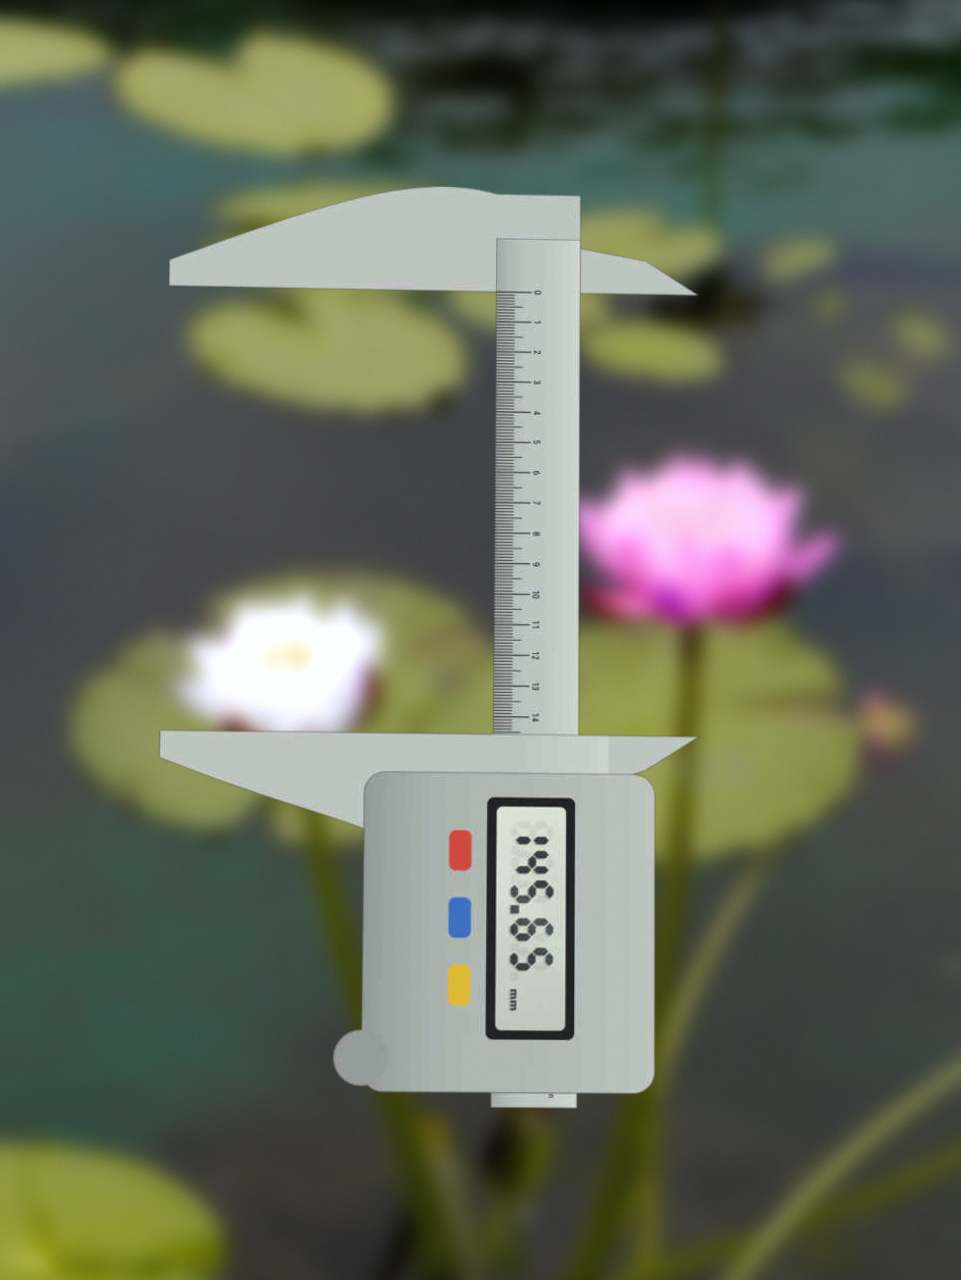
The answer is 145.65 mm
